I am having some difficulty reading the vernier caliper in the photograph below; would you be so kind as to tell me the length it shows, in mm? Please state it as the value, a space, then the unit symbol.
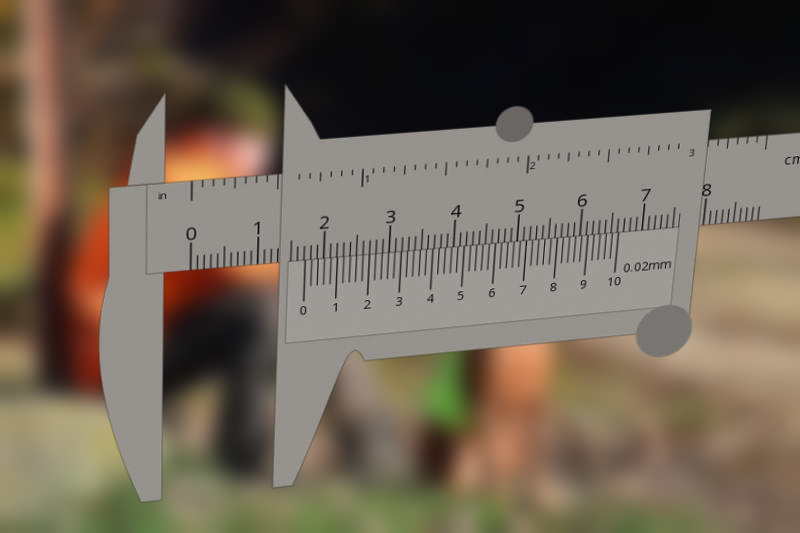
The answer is 17.2 mm
